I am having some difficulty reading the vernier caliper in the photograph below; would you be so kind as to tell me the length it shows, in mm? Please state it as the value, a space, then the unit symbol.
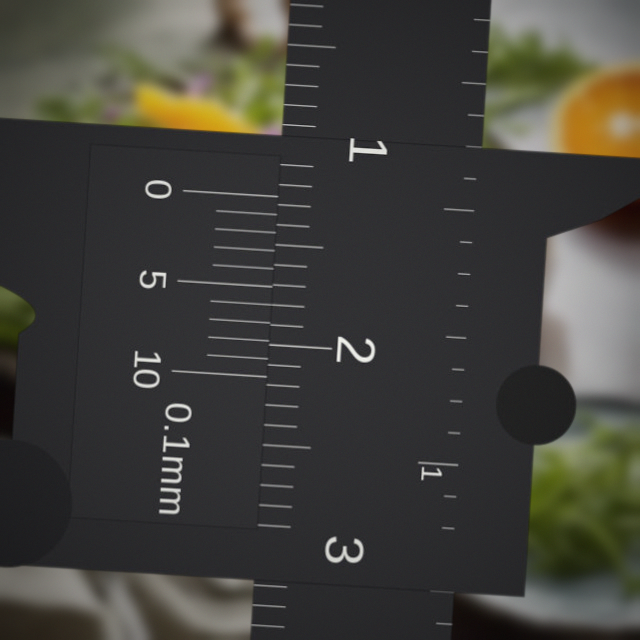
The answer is 12.6 mm
